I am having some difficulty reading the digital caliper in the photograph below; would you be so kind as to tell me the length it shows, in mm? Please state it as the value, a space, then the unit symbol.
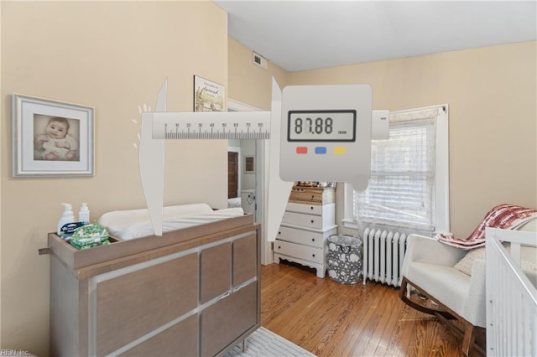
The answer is 87.88 mm
